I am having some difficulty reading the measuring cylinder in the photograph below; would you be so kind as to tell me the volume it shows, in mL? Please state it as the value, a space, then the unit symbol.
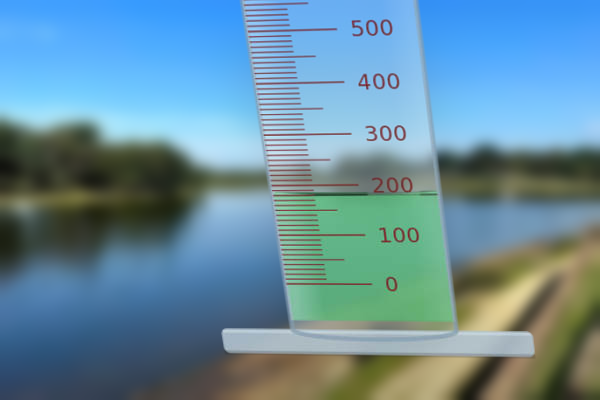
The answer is 180 mL
